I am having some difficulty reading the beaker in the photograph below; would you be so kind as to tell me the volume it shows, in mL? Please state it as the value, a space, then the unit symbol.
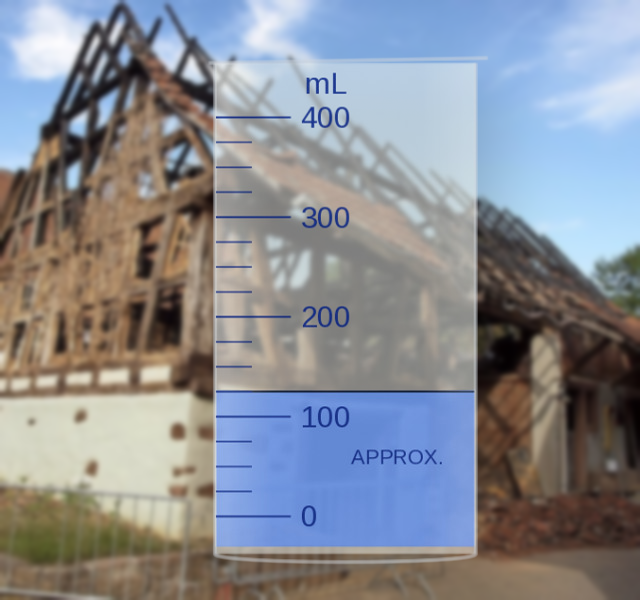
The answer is 125 mL
